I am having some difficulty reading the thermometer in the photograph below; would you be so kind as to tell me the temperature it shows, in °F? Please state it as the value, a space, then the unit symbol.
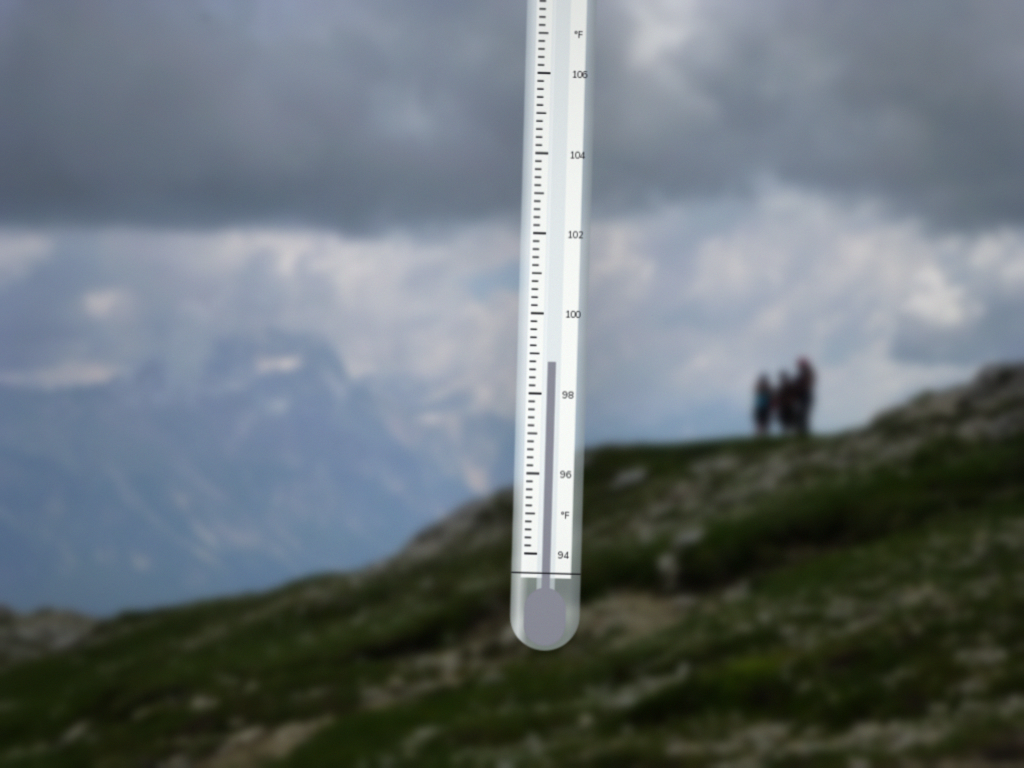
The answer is 98.8 °F
